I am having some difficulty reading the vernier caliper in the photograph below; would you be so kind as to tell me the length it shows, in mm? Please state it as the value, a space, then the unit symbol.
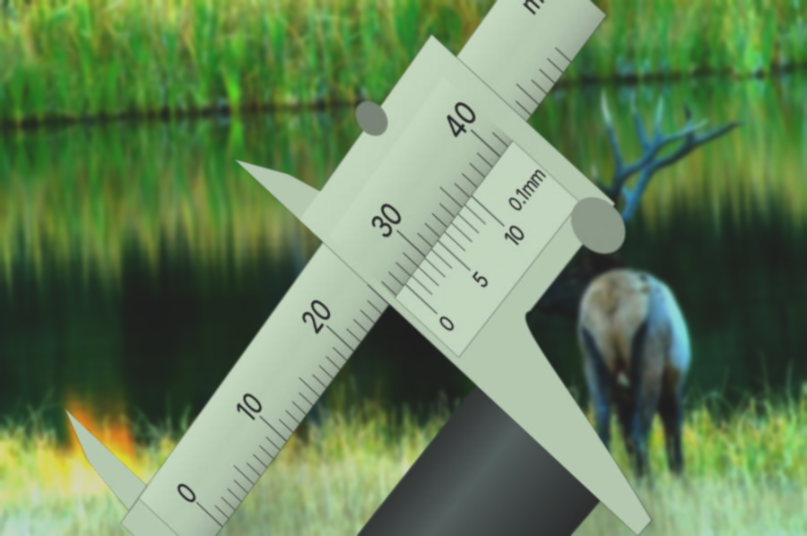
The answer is 27.2 mm
